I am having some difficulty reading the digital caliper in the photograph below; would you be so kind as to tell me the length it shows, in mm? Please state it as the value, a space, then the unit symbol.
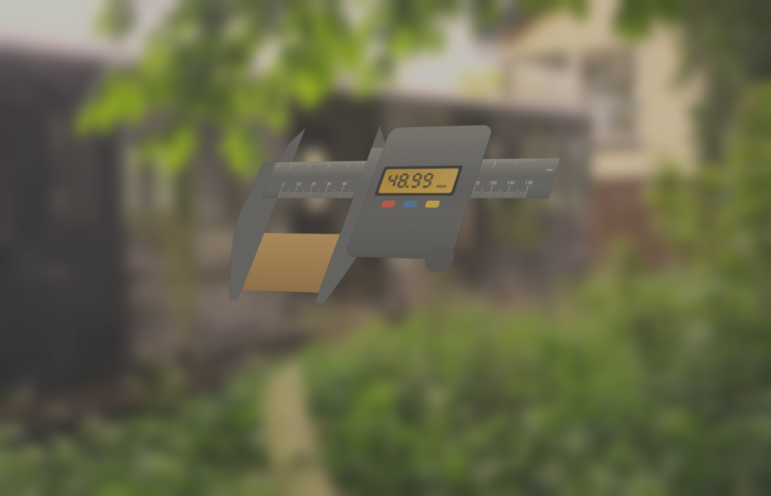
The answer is 48.99 mm
